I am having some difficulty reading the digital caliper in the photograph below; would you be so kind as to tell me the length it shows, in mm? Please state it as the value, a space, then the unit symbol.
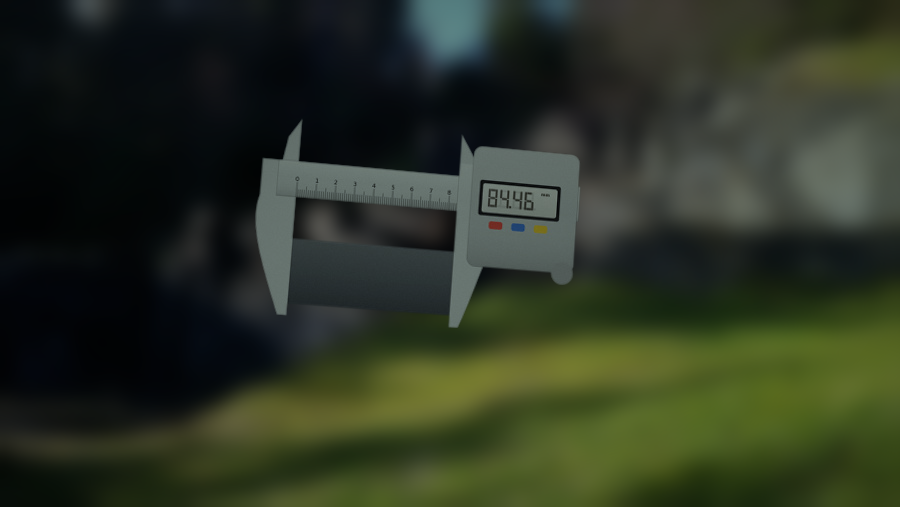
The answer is 84.46 mm
